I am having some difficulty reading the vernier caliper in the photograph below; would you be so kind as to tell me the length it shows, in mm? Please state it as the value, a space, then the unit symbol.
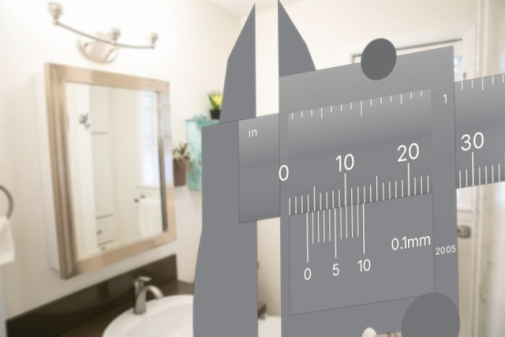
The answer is 3.8 mm
